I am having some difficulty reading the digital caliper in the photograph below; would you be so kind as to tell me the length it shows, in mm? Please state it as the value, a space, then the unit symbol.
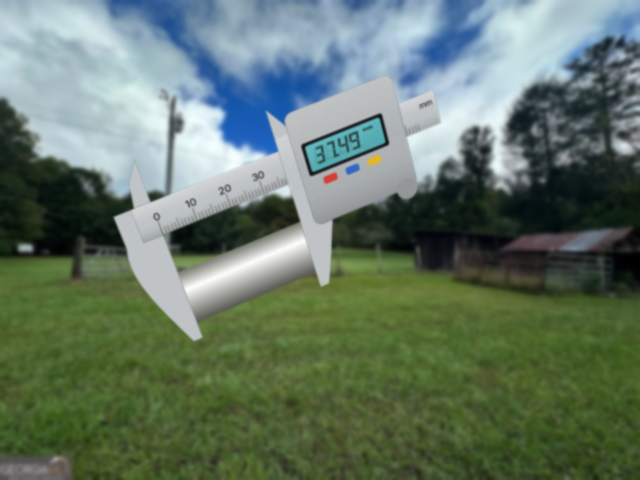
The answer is 37.49 mm
